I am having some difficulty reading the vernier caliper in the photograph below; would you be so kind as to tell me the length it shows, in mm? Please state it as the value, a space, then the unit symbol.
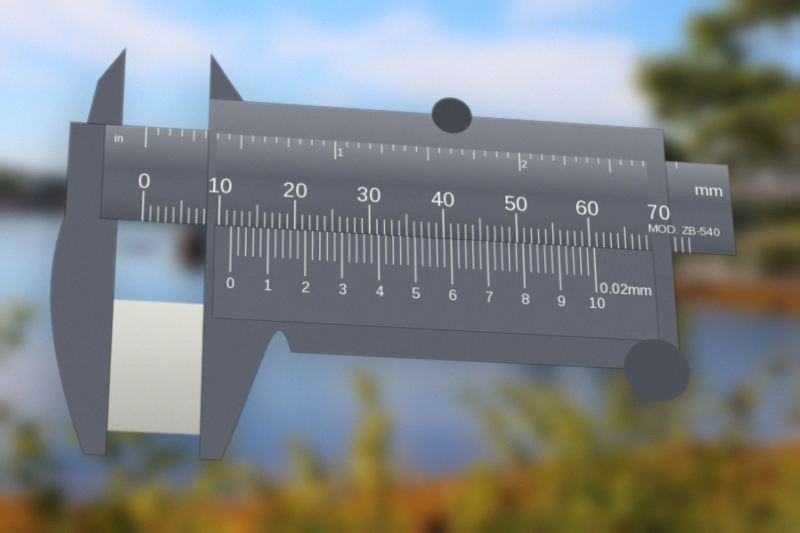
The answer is 11.6 mm
